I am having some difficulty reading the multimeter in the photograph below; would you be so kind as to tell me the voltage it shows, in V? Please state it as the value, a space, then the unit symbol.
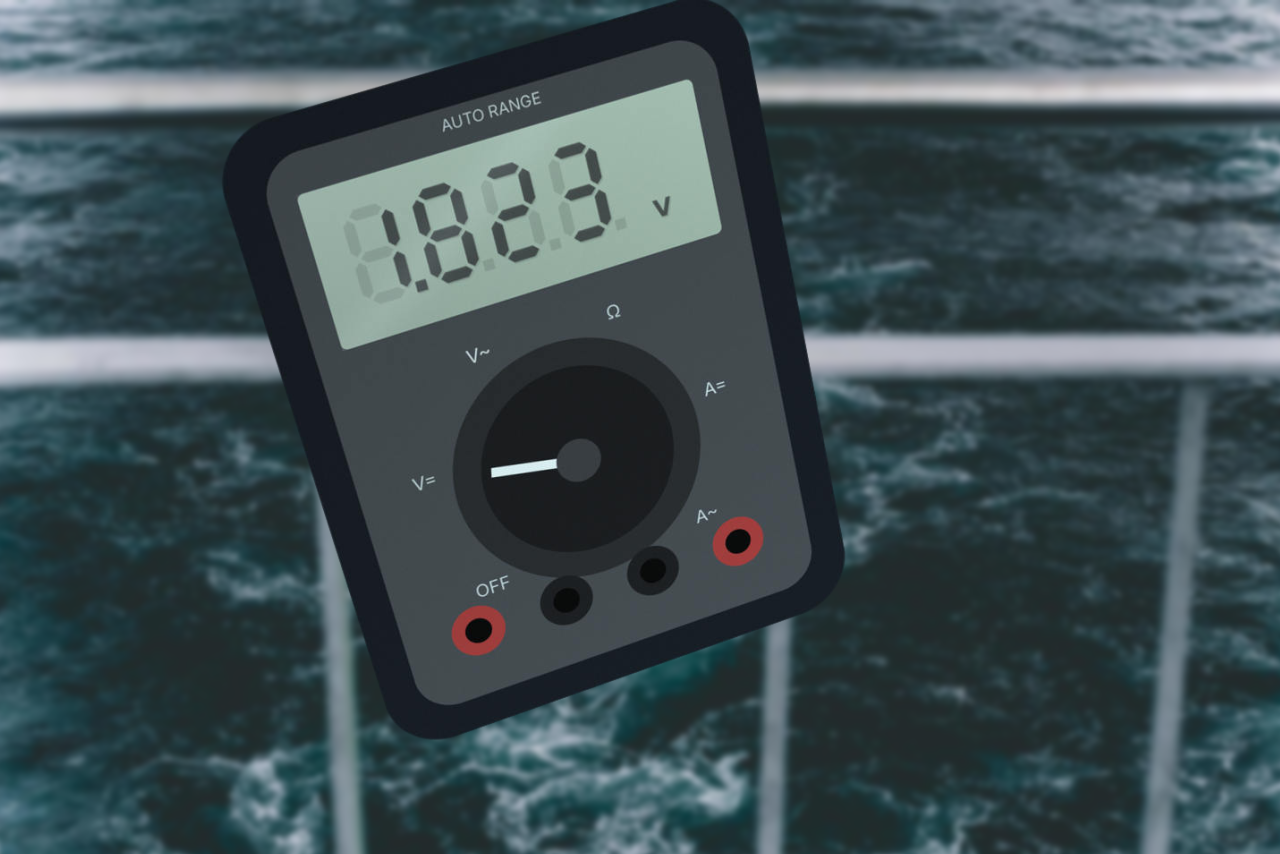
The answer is 1.823 V
